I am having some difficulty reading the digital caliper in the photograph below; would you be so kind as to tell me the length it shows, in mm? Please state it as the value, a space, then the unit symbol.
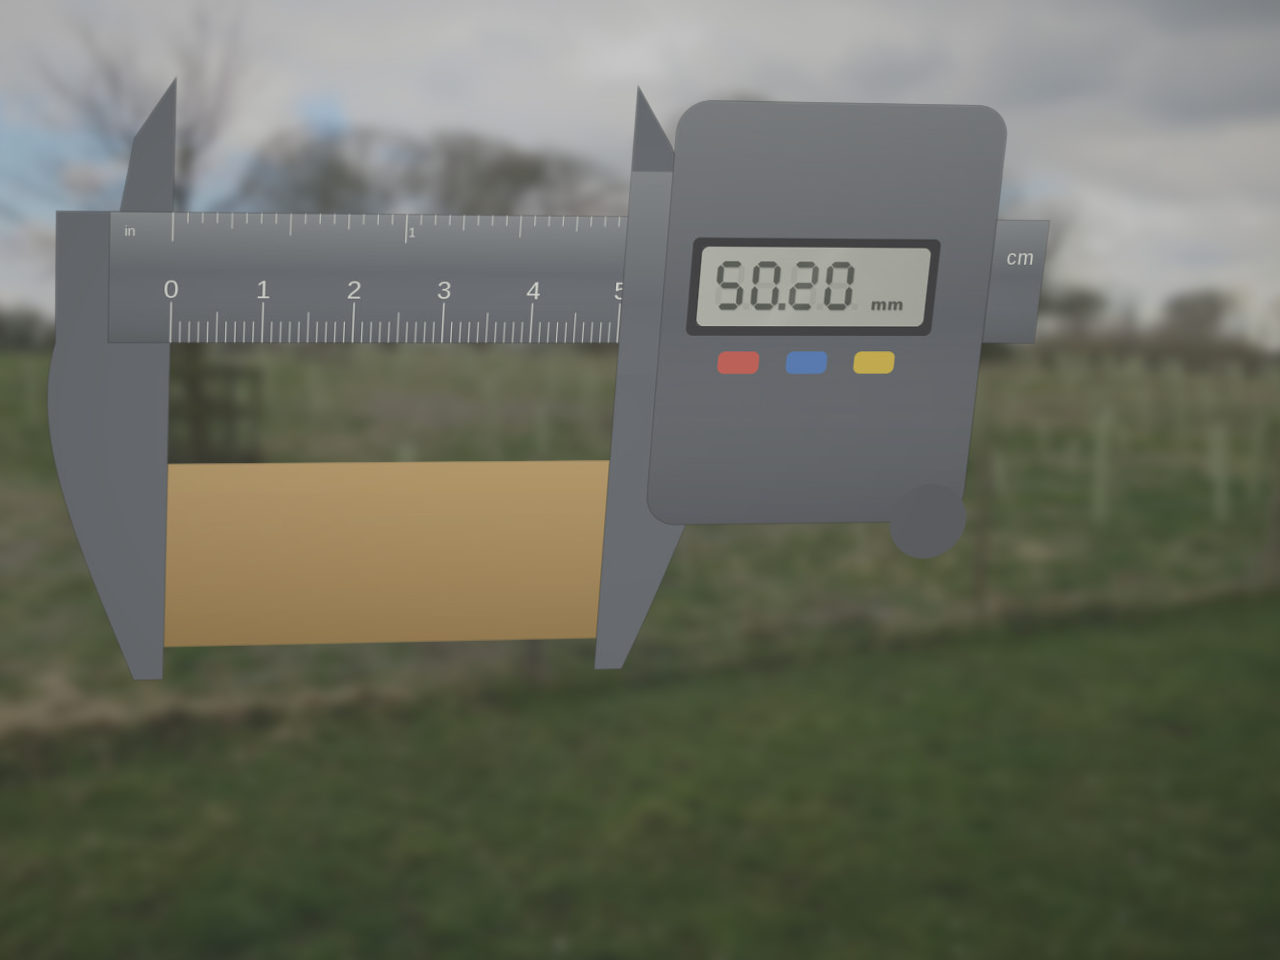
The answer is 50.20 mm
